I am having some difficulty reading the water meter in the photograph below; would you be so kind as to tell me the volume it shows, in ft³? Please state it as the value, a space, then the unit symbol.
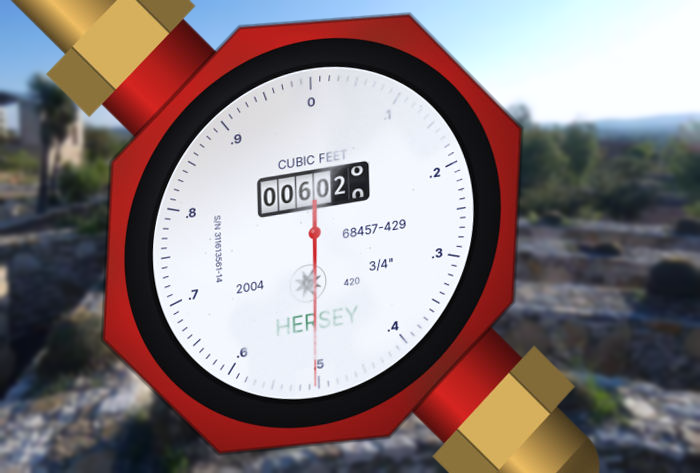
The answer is 6028.50 ft³
